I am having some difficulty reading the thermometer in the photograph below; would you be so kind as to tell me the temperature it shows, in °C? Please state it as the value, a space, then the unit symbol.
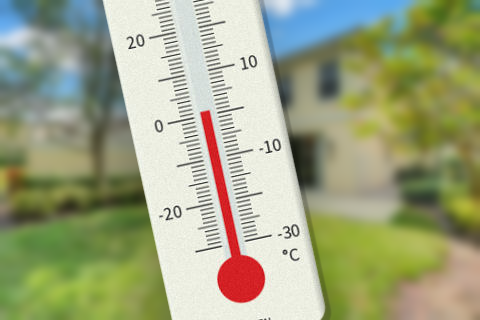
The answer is 1 °C
